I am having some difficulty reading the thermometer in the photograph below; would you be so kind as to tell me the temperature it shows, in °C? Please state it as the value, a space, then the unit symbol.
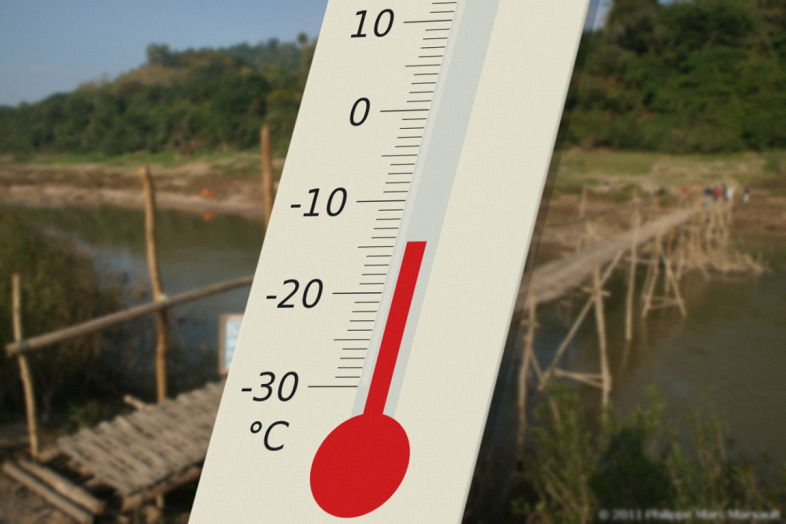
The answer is -14.5 °C
